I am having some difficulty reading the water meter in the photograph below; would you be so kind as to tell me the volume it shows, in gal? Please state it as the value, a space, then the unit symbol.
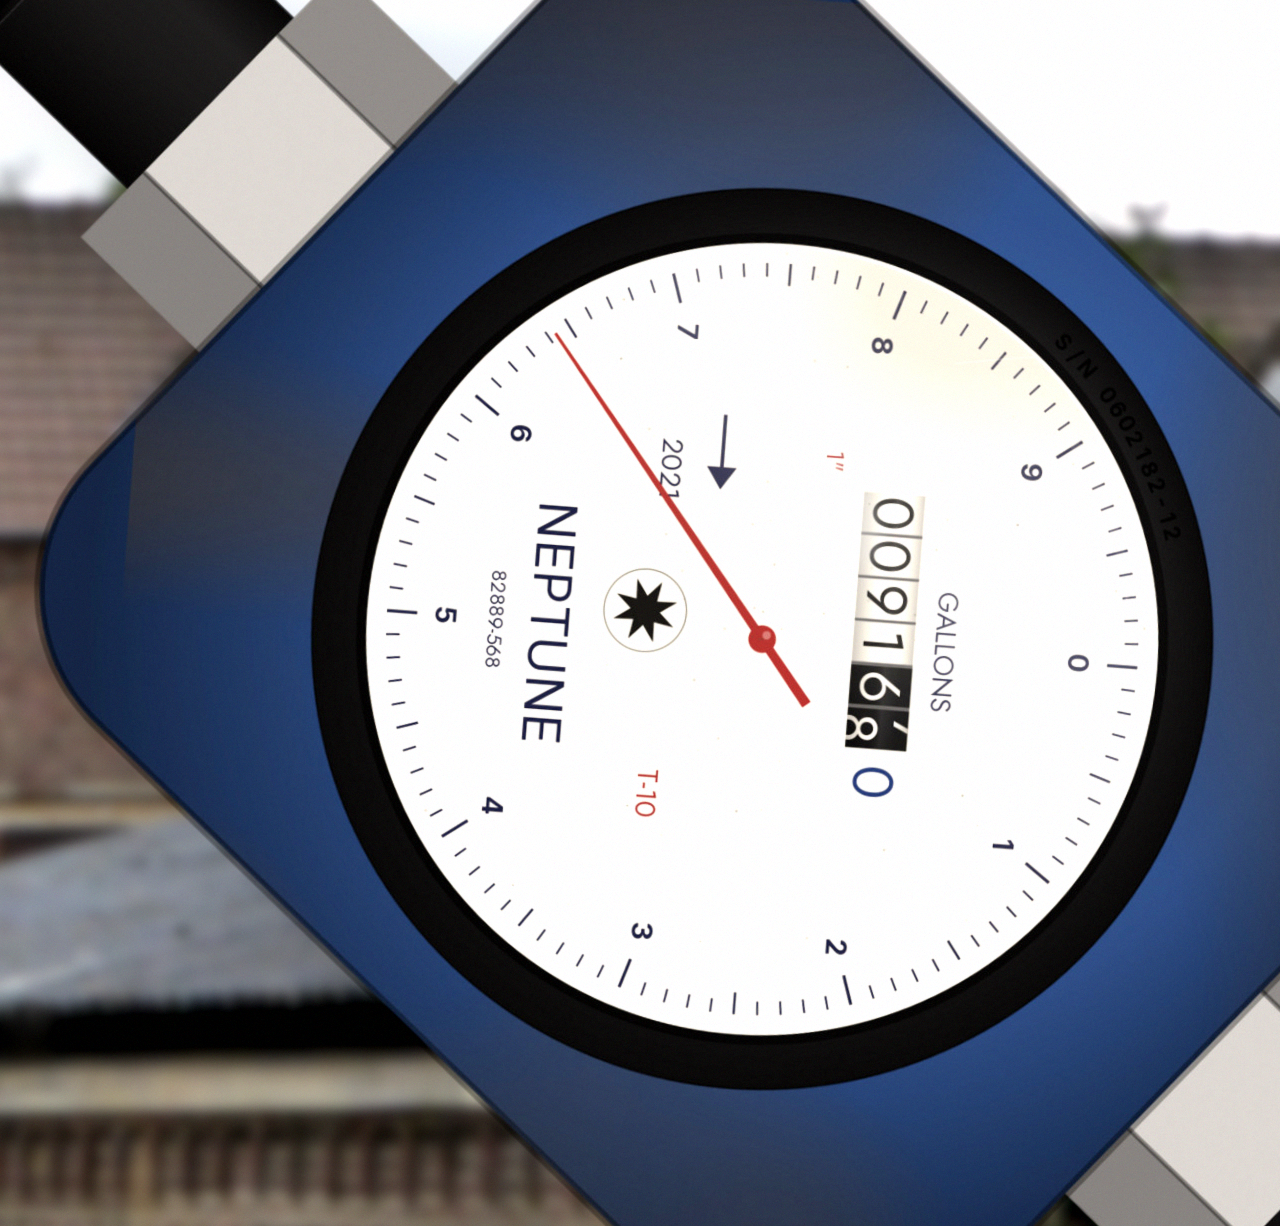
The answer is 91676.4 gal
